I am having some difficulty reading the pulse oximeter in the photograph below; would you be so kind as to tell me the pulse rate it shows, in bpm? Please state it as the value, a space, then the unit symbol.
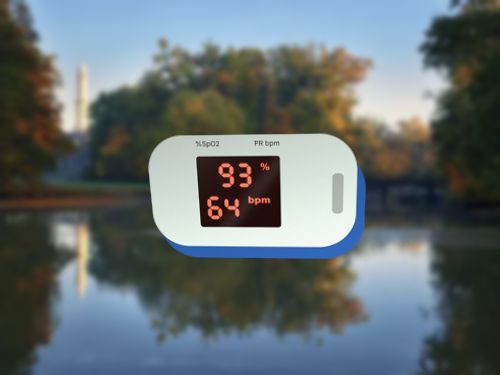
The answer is 64 bpm
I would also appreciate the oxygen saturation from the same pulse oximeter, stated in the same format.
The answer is 93 %
